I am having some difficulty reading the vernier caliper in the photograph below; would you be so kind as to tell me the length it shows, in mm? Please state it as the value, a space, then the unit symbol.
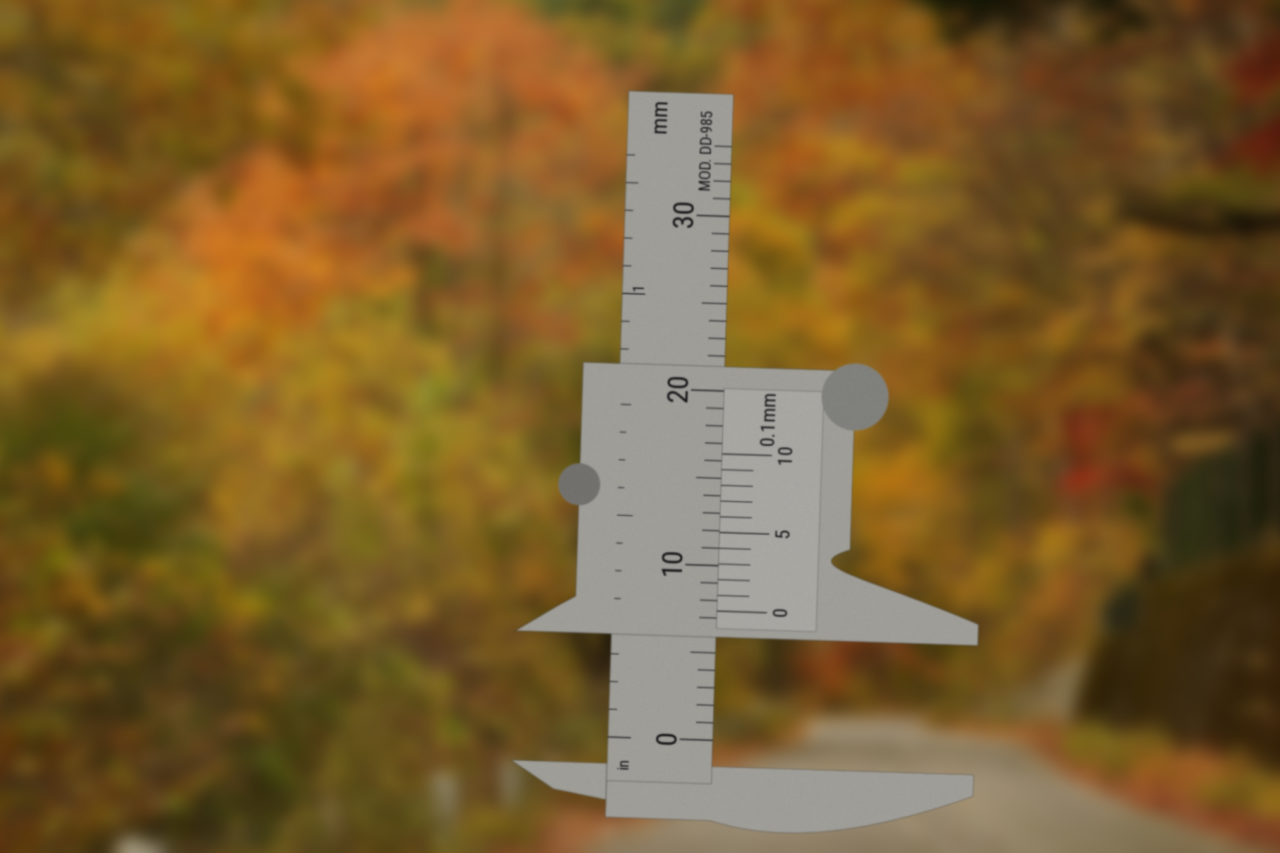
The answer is 7.4 mm
